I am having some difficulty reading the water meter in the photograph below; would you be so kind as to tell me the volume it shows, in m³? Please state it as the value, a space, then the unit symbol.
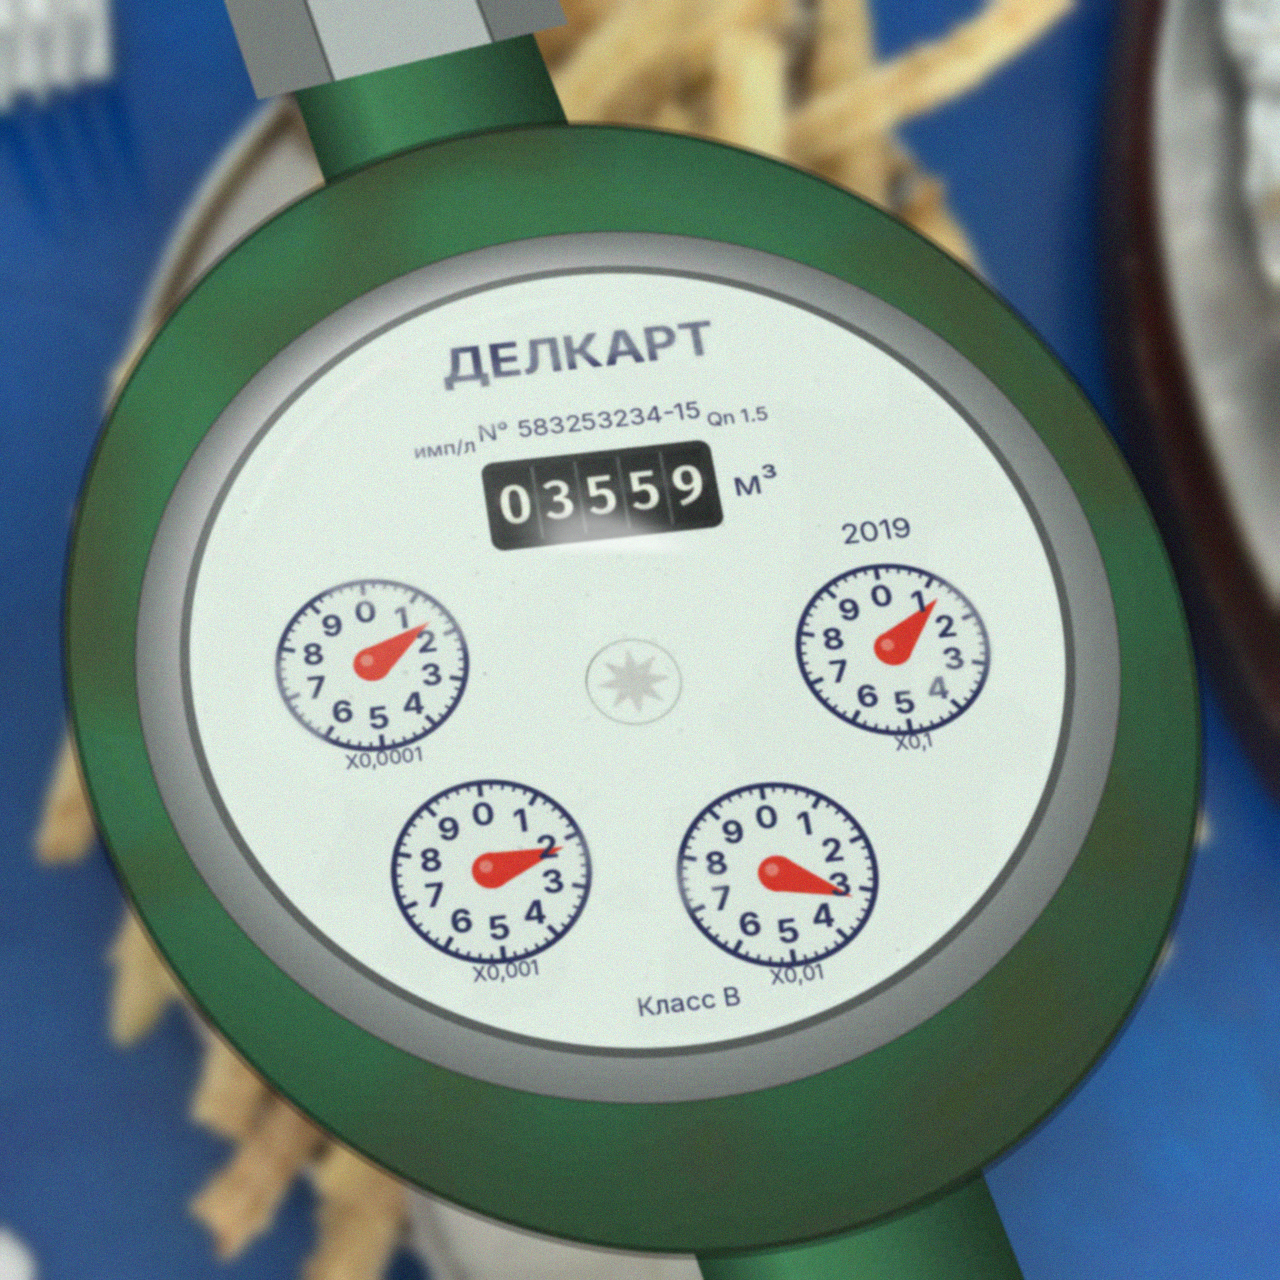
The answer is 3559.1321 m³
